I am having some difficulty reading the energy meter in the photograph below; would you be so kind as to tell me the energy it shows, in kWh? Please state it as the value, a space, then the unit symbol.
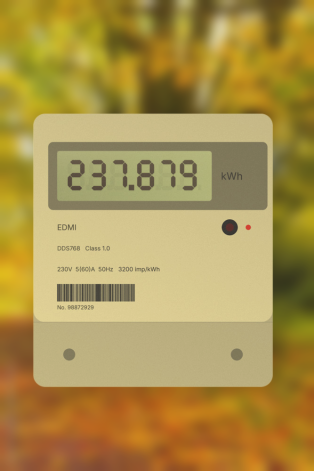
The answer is 237.879 kWh
